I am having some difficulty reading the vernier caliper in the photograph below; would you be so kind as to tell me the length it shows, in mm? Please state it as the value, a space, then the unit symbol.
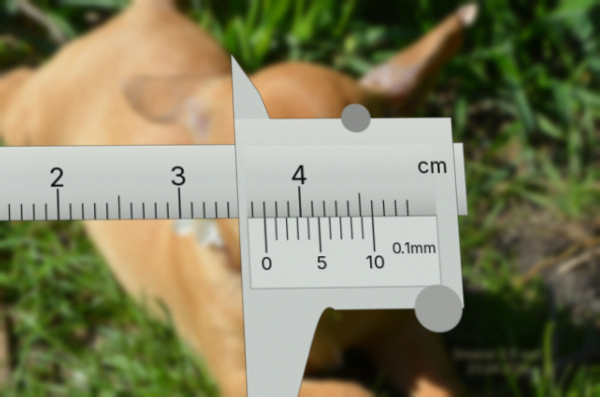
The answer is 37.0 mm
